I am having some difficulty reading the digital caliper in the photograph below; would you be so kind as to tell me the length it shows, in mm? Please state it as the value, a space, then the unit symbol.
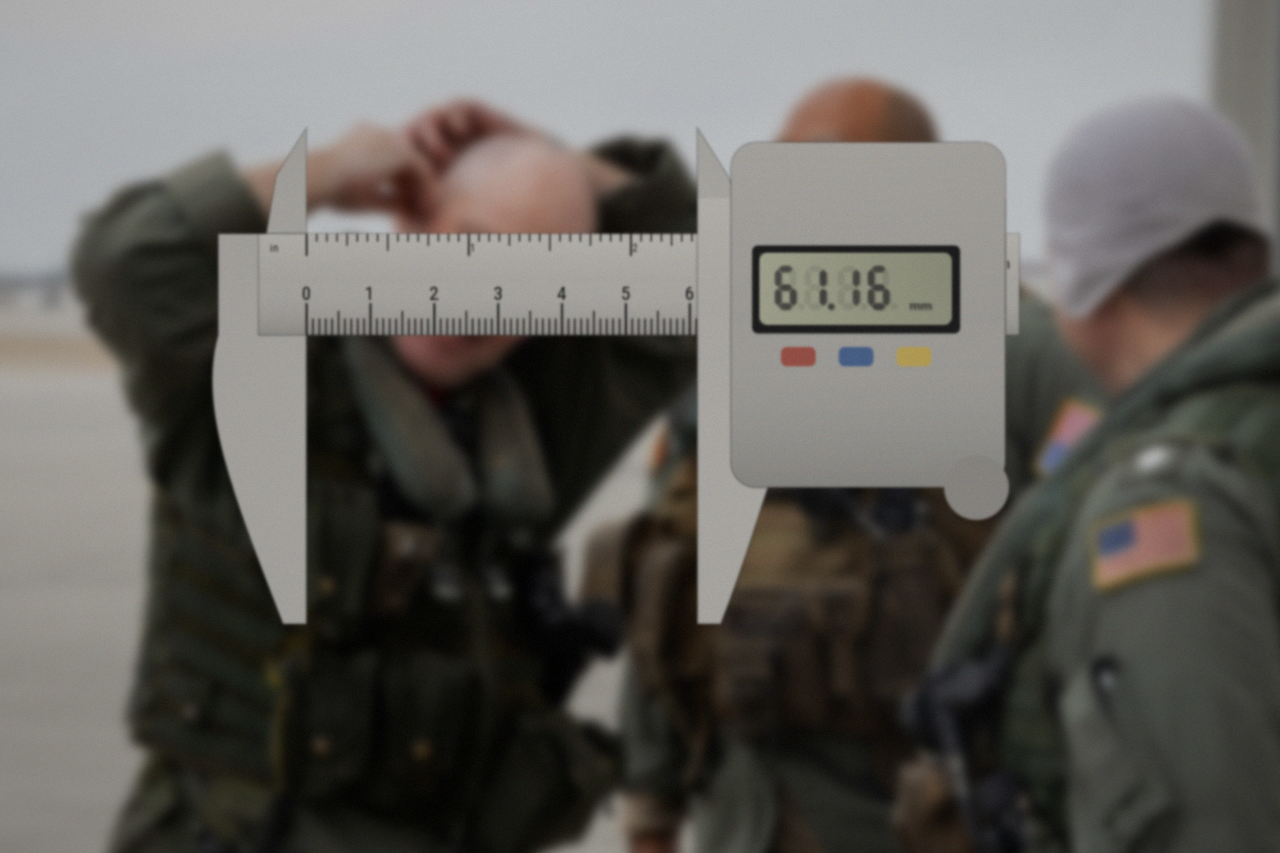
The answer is 61.16 mm
